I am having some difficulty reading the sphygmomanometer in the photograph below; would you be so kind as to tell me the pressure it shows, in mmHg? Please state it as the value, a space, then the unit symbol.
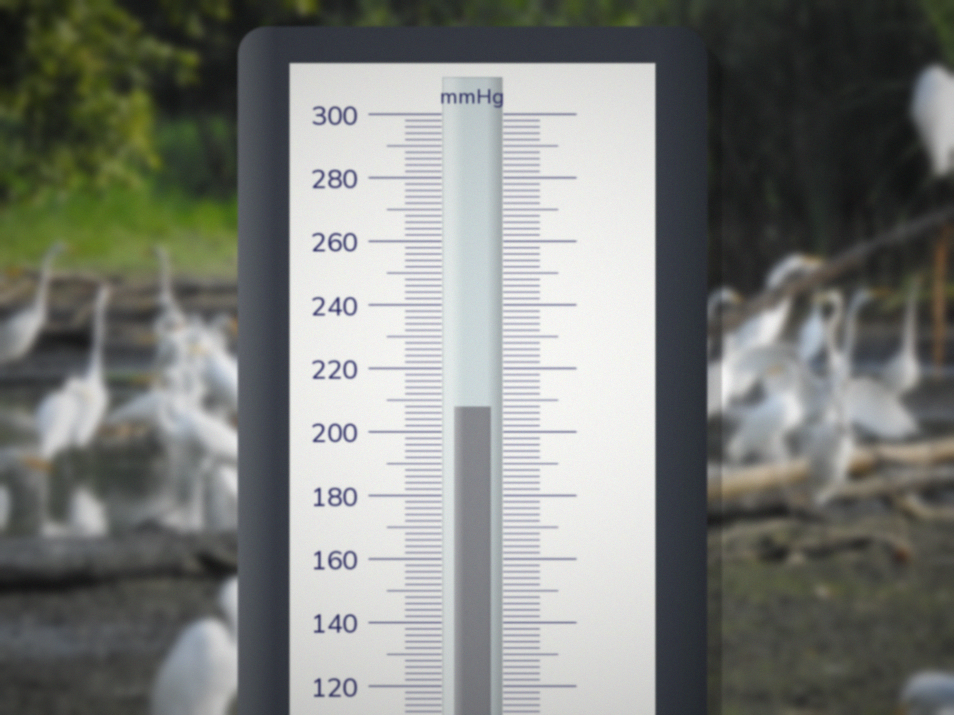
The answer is 208 mmHg
